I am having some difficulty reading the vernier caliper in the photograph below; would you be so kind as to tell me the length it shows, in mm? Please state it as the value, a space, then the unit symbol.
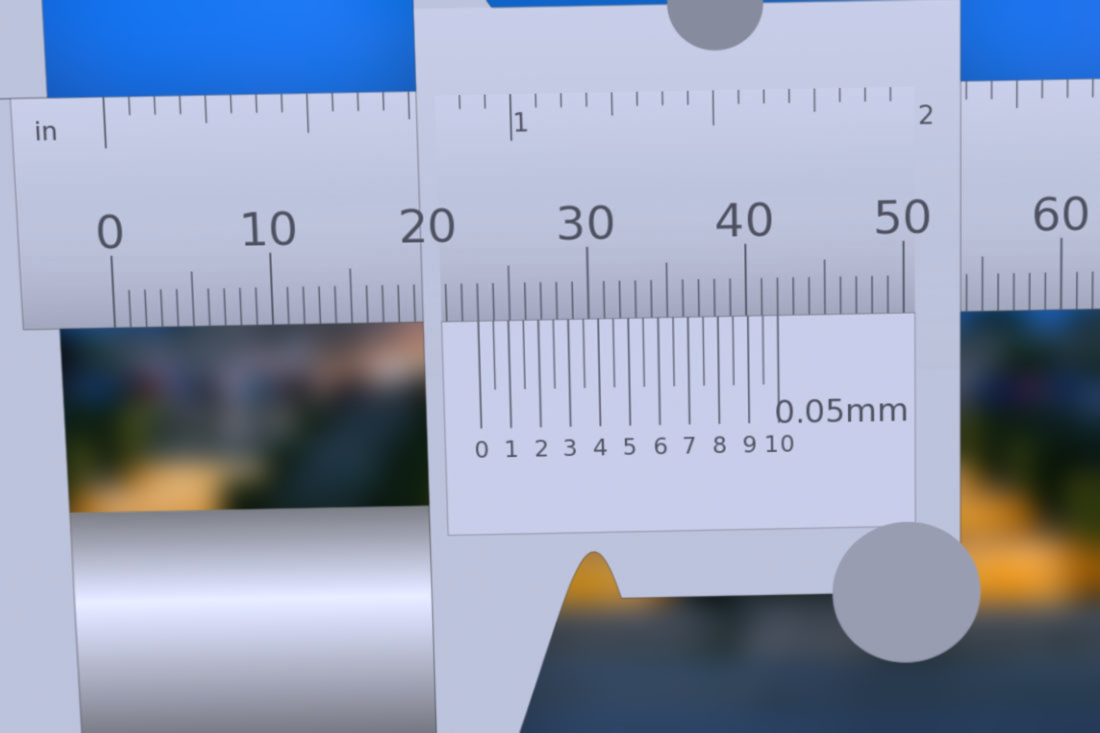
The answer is 23.0 mm
